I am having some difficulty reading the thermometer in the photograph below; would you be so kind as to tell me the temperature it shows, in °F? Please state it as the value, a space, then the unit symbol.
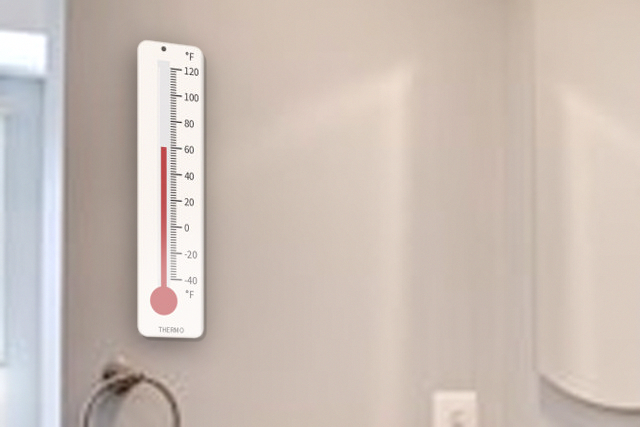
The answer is 60 °F
